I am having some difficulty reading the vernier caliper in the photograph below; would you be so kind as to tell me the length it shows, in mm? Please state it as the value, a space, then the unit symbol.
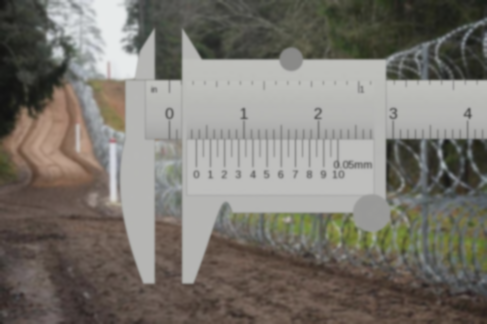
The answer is 3.6 mm
